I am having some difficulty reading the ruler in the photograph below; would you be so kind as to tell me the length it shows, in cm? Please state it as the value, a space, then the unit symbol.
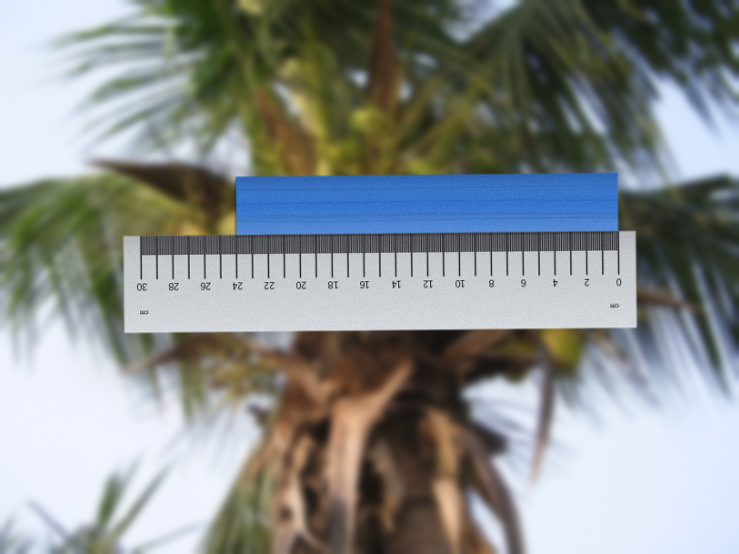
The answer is 24 cm
